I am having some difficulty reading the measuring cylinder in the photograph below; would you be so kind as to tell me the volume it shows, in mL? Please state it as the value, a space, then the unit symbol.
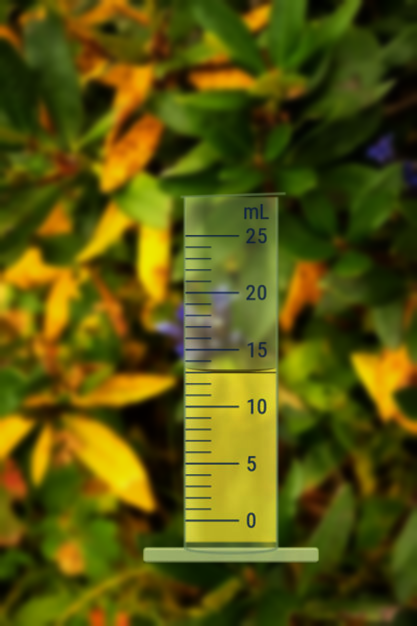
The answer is 13 mL
